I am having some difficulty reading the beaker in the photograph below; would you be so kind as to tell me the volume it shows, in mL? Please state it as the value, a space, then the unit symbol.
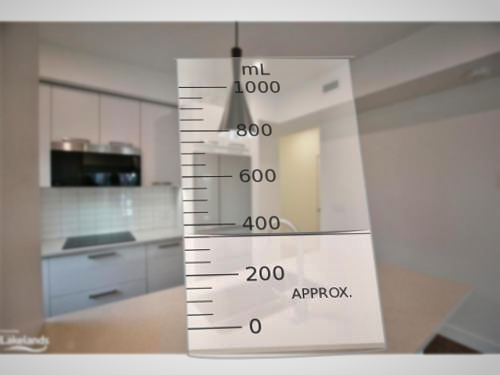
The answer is 350 mL
